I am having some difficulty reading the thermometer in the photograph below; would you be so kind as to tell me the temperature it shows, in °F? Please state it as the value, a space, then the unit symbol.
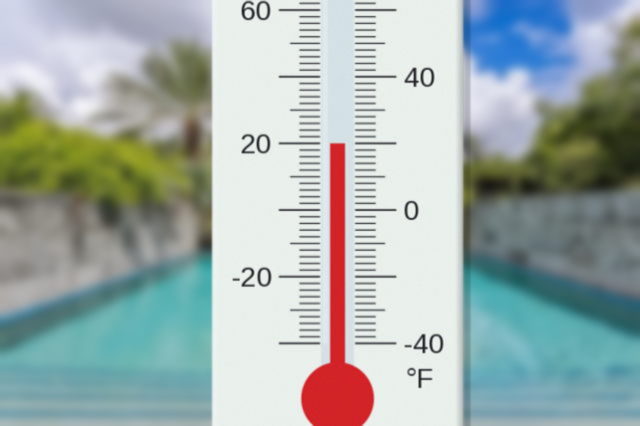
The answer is 20 °F
